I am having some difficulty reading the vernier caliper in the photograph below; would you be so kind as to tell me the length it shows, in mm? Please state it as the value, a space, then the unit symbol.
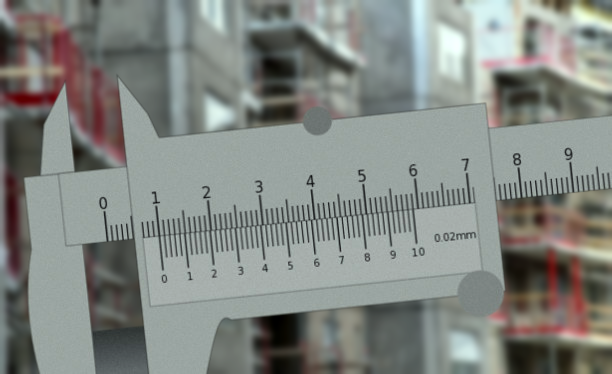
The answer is 10.0 mm
